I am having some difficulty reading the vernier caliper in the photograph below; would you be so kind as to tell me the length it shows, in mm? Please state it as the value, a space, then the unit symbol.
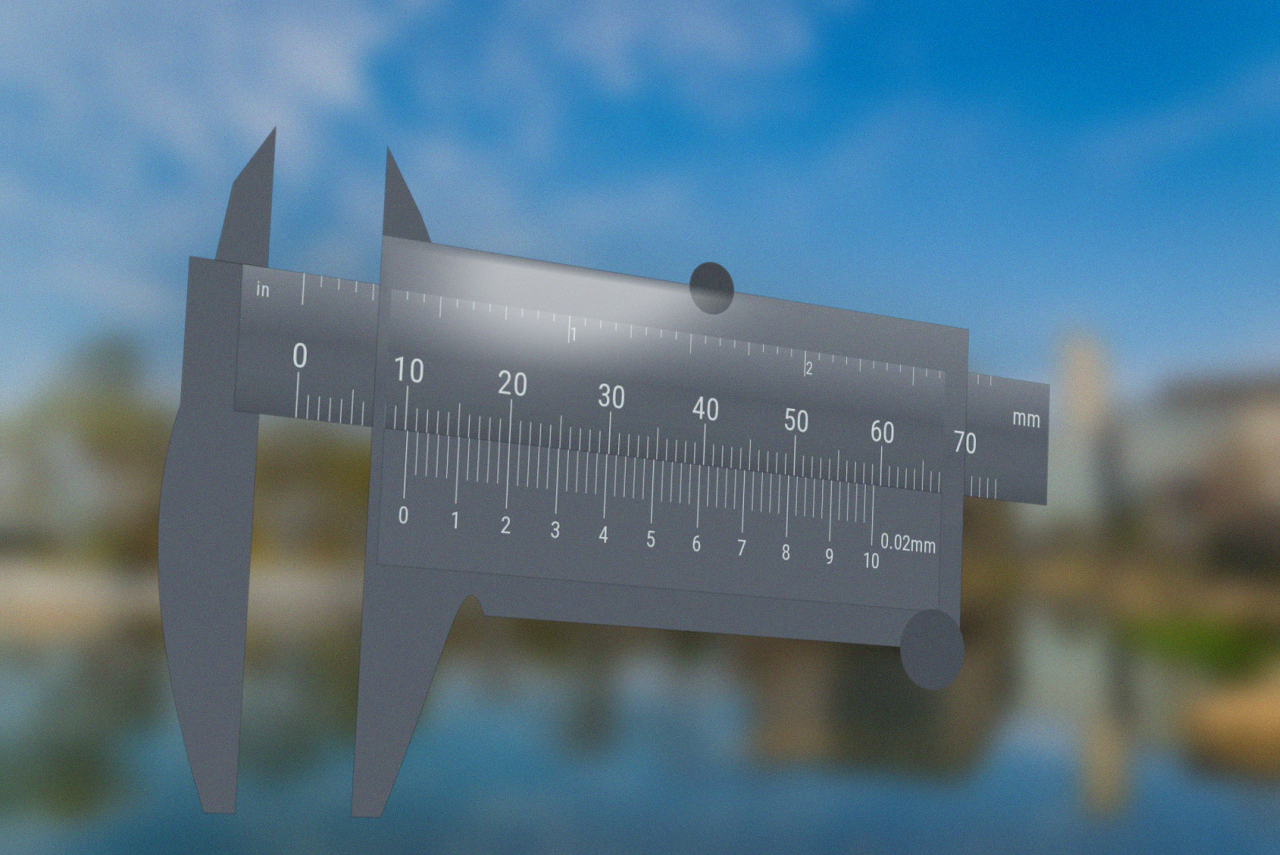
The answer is 10.2 mm
